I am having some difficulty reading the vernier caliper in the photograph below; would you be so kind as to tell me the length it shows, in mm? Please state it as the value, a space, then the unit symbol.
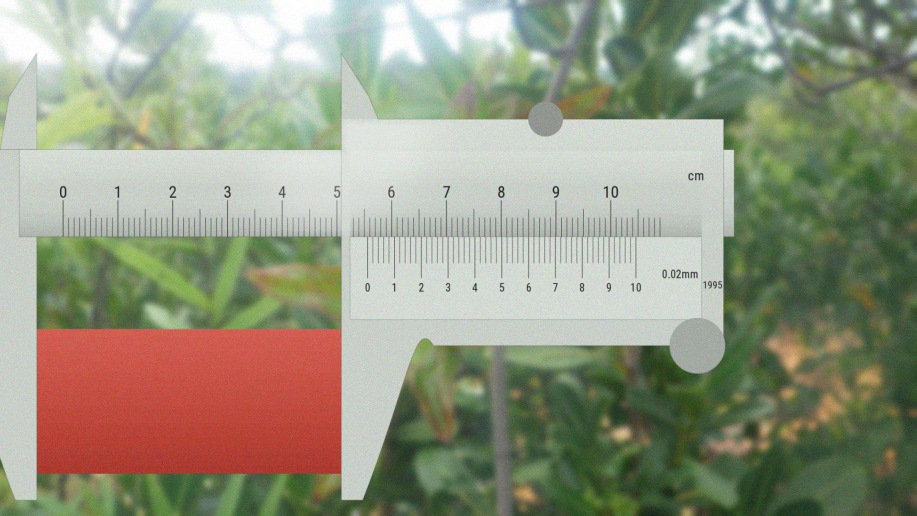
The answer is 55.6 mm
